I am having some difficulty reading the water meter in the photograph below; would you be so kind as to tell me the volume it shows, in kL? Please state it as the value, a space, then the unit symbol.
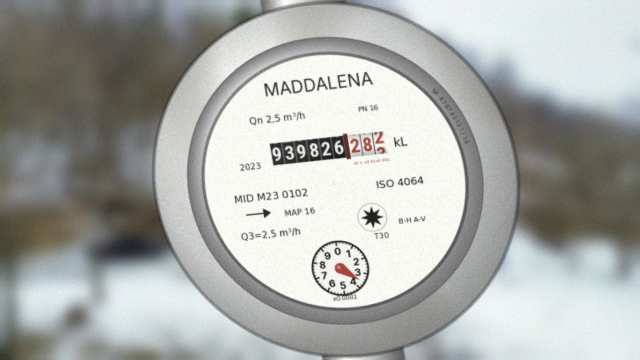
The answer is 939826.2823 kL
